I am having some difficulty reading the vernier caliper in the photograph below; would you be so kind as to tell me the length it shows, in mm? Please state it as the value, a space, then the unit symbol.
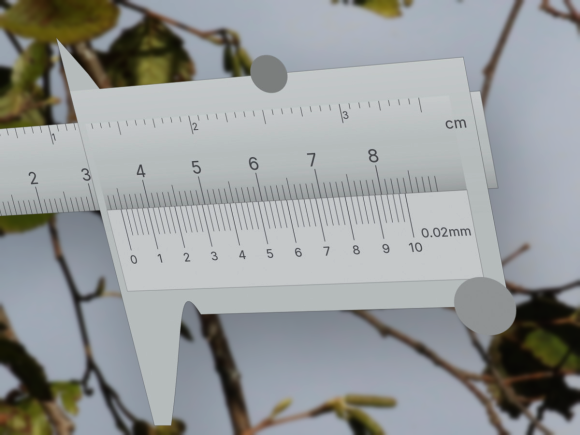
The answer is 34.8 mm
